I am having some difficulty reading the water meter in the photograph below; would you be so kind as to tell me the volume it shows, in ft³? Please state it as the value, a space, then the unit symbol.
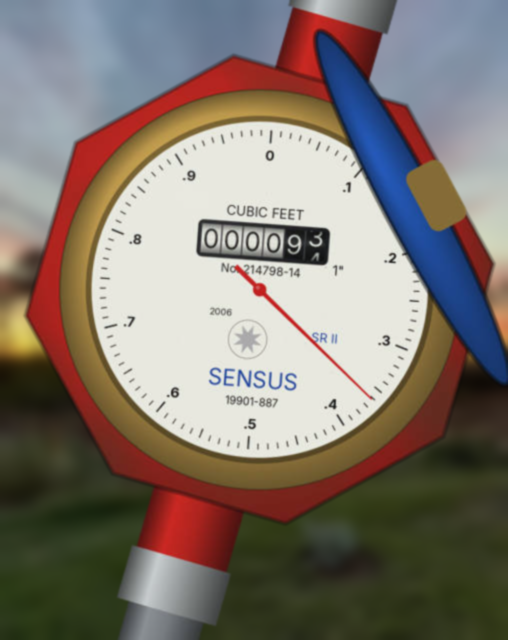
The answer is 93.36 ft³
